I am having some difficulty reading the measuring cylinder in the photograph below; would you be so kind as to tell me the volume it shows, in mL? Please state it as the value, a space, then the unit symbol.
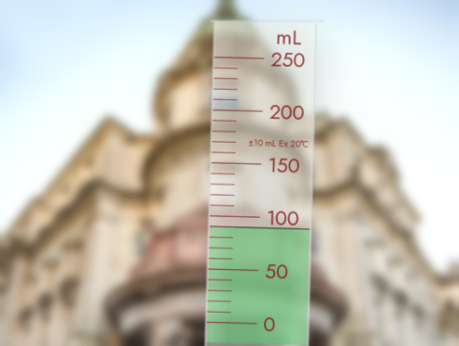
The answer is 90 mL
